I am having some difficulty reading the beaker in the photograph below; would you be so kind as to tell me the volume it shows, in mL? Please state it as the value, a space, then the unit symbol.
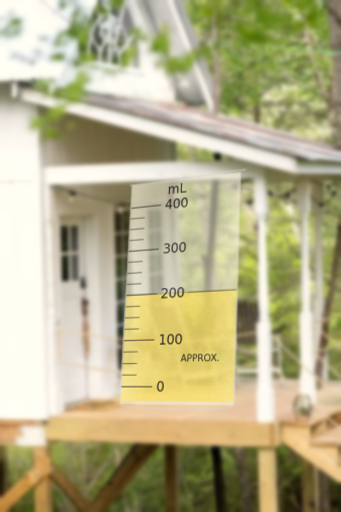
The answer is 200 mL
